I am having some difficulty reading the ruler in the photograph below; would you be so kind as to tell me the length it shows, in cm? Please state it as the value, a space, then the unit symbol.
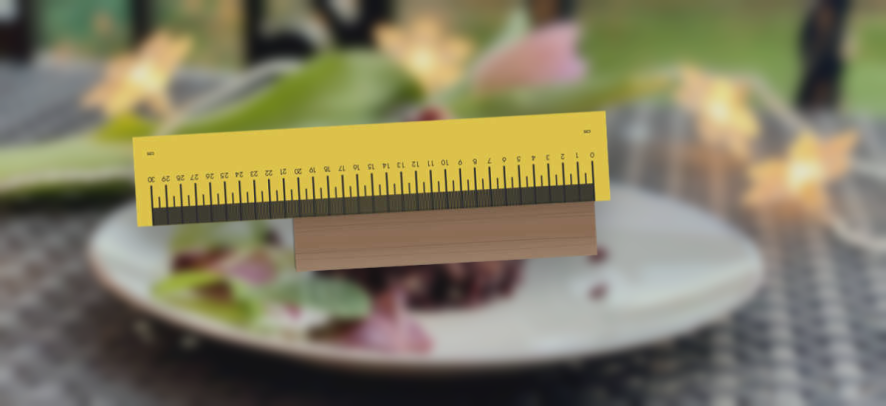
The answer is 20.5 cm
